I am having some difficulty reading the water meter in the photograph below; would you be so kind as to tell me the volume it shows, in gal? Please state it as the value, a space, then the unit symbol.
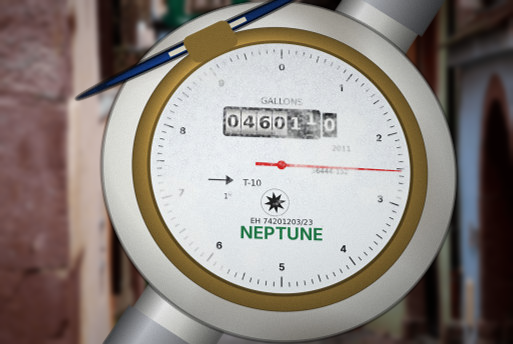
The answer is 460112.5 gal
